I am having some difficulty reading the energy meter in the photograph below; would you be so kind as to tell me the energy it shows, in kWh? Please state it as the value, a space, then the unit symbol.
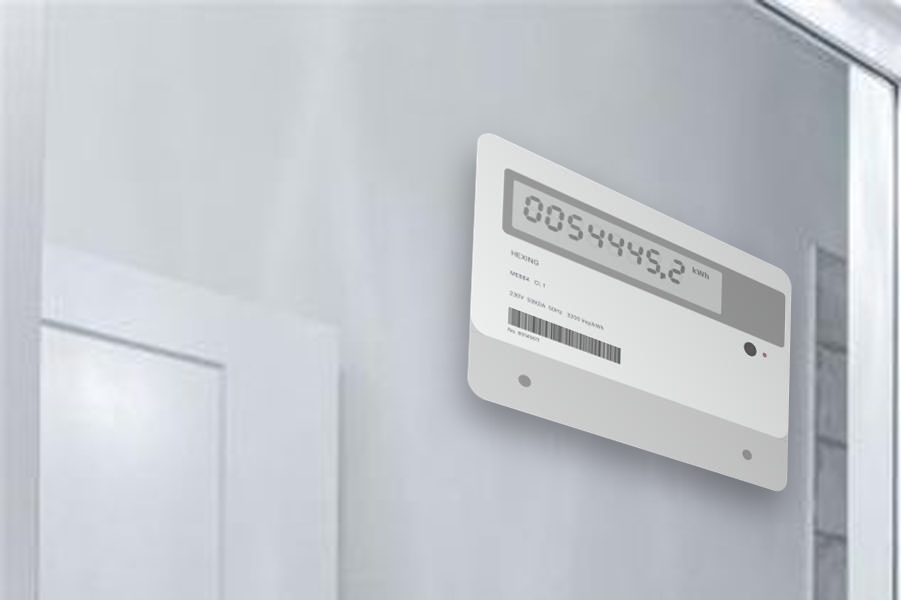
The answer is 54445.2 kWh
